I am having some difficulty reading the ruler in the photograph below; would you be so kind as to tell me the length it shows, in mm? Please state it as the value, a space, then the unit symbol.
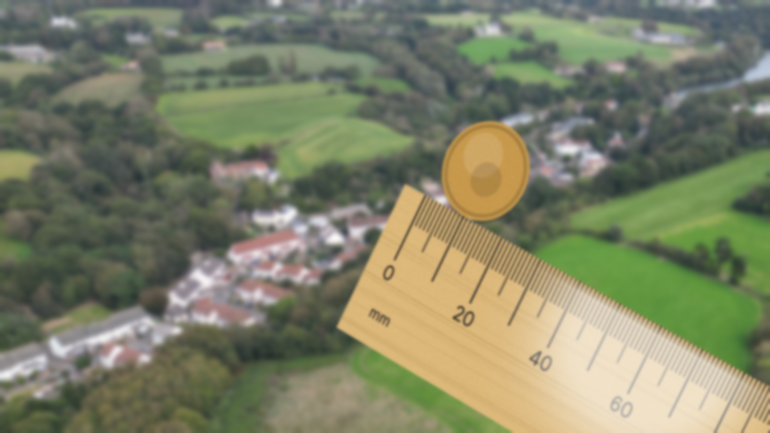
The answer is 20 mm
